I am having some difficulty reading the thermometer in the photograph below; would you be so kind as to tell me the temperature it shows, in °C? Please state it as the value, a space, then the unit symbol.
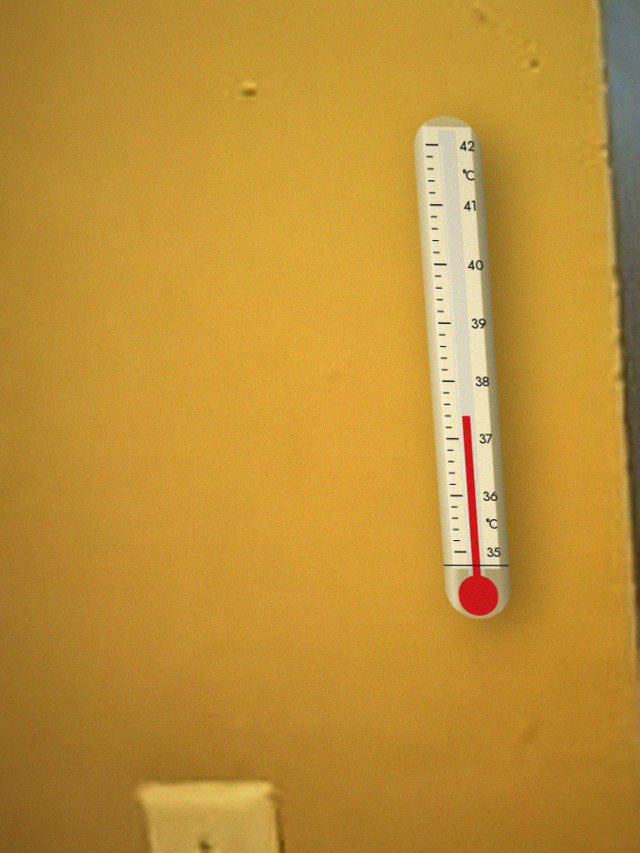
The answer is 37.4 °C
